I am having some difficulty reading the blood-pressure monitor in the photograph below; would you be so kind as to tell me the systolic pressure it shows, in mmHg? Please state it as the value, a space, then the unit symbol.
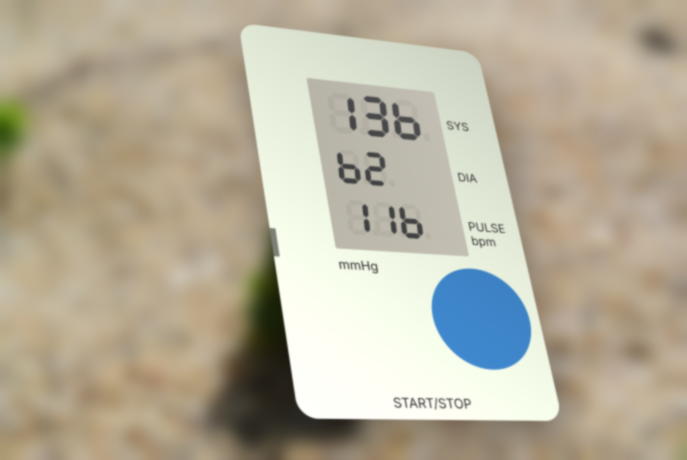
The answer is 136 mmHg
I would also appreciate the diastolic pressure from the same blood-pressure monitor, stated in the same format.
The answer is 62 mmHg
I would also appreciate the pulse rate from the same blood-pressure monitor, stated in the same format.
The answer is 116 bpm
